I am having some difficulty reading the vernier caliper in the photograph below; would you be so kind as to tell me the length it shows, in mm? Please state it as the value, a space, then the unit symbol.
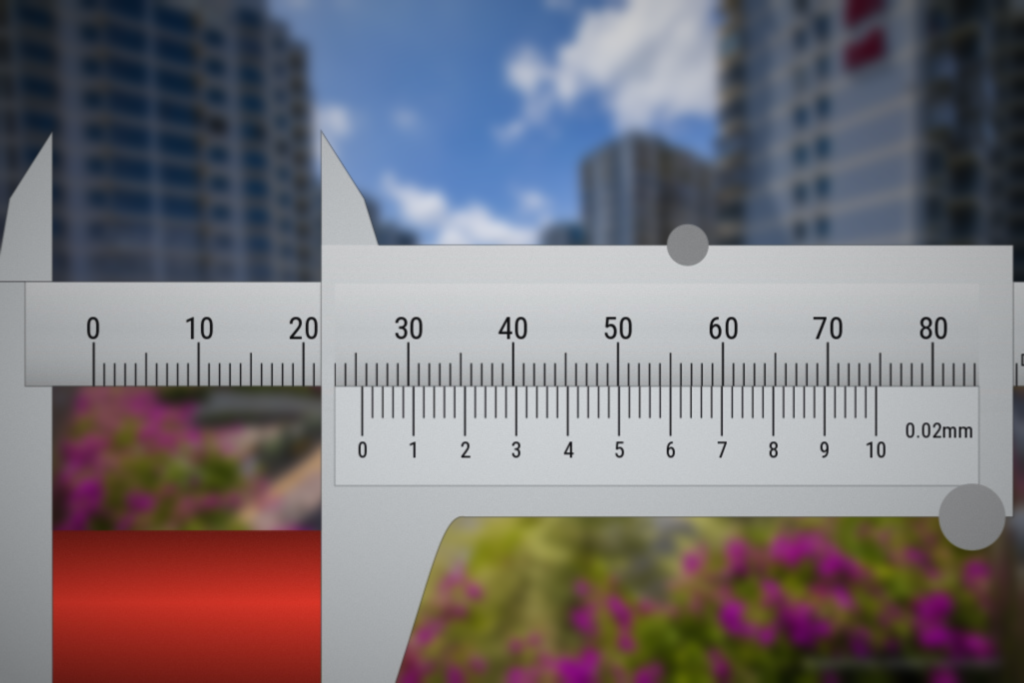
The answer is 25.6 mm
